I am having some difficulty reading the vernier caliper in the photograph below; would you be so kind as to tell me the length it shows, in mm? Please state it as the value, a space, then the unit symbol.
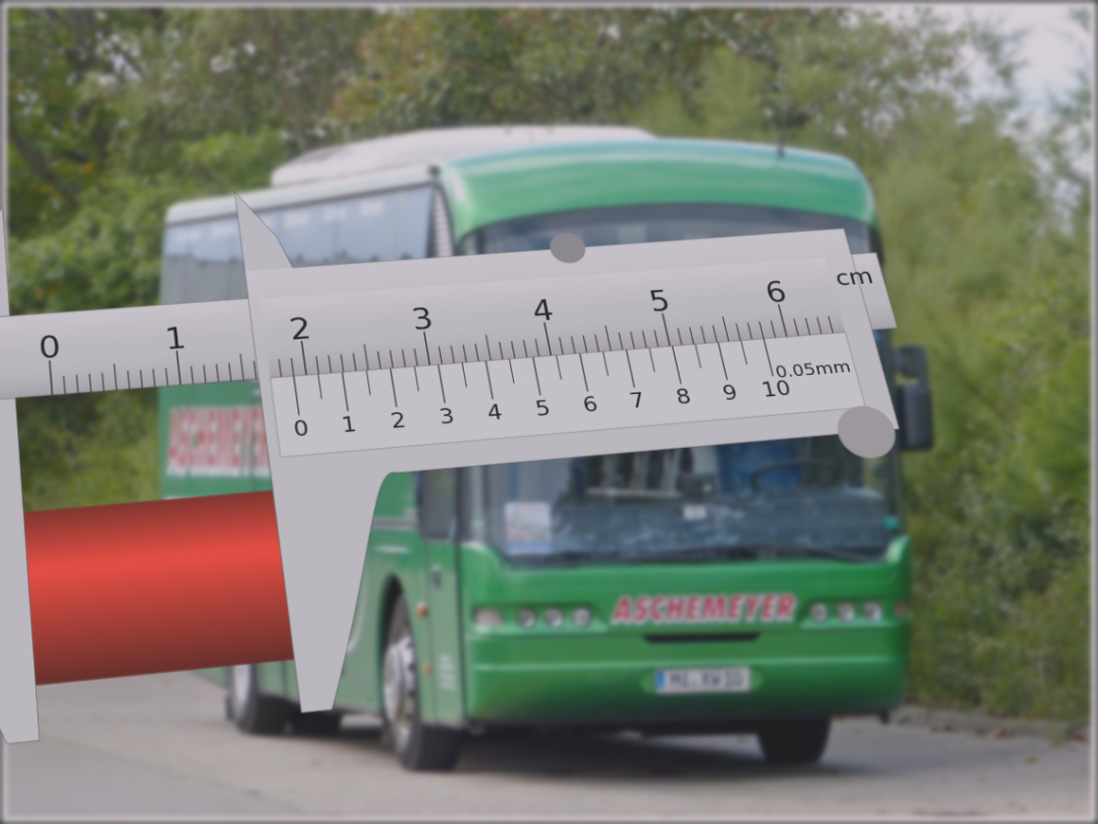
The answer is 19.0 mm
